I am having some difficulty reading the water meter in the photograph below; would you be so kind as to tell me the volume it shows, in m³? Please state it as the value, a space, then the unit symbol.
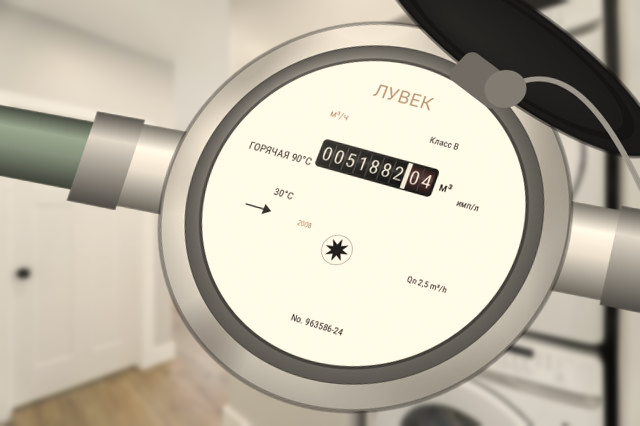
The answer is 51882.04 m³
